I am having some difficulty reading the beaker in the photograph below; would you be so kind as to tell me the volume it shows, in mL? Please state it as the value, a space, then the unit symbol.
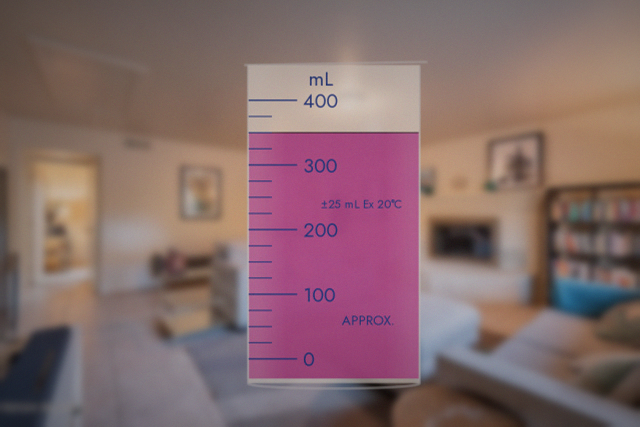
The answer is 350 mL
